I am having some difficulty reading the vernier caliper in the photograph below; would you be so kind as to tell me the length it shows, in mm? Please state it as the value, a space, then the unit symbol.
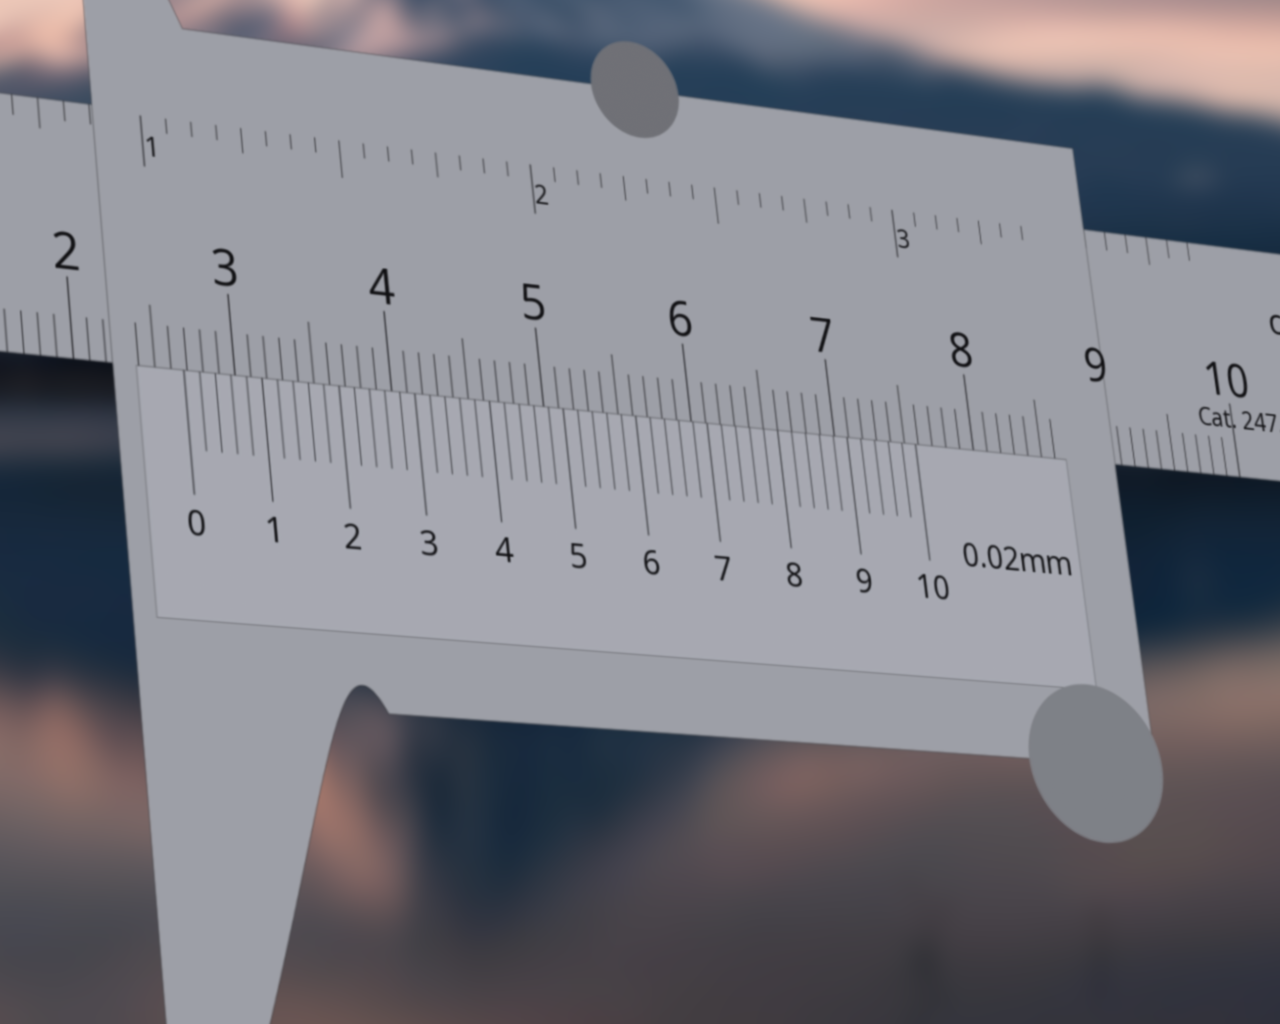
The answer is 26.8 mm
